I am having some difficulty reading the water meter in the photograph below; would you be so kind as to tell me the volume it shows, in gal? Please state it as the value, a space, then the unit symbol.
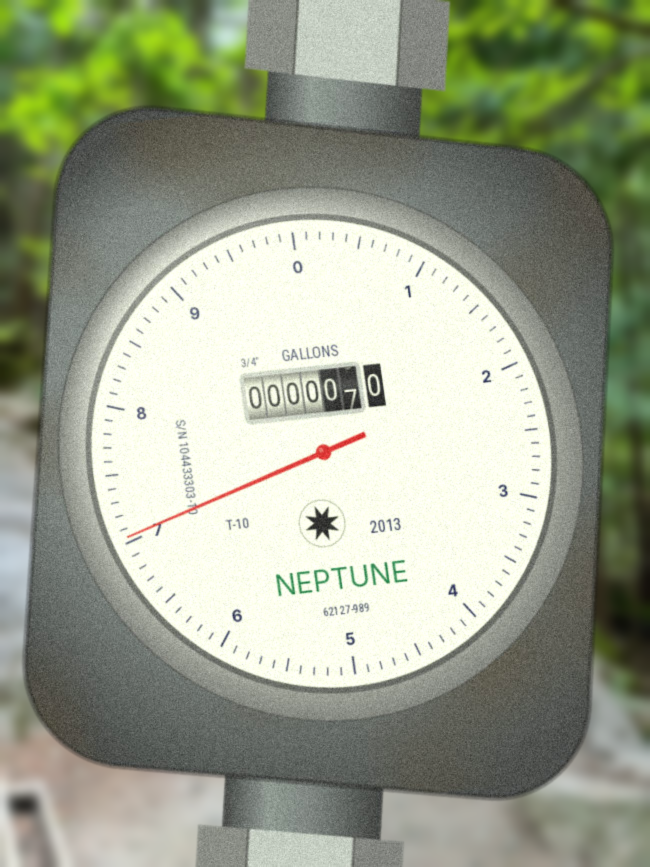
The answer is 67.0 gal
